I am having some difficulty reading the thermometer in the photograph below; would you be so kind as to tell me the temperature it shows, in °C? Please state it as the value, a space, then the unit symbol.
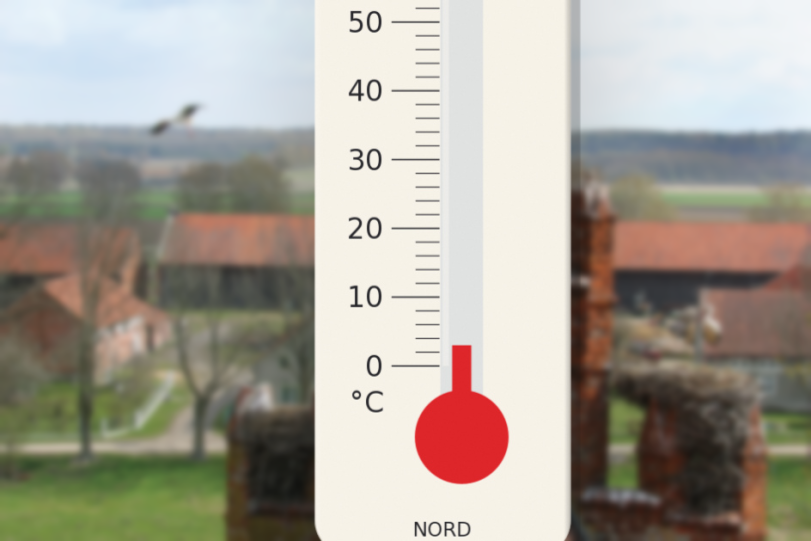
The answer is 3 °C
